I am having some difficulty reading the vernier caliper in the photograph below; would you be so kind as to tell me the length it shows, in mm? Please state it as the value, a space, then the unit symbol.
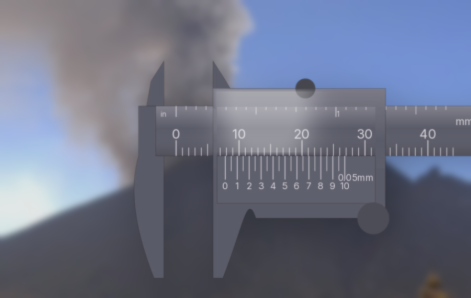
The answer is 7.8 mm
